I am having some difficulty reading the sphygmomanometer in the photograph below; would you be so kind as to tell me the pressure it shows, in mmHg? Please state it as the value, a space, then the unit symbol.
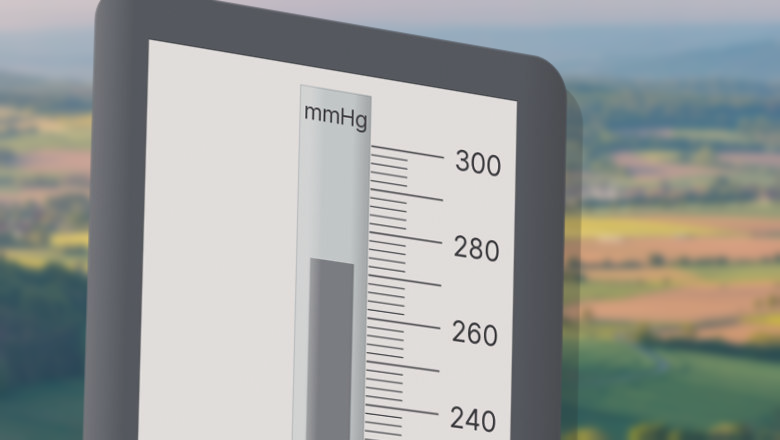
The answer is 272 mmHg
